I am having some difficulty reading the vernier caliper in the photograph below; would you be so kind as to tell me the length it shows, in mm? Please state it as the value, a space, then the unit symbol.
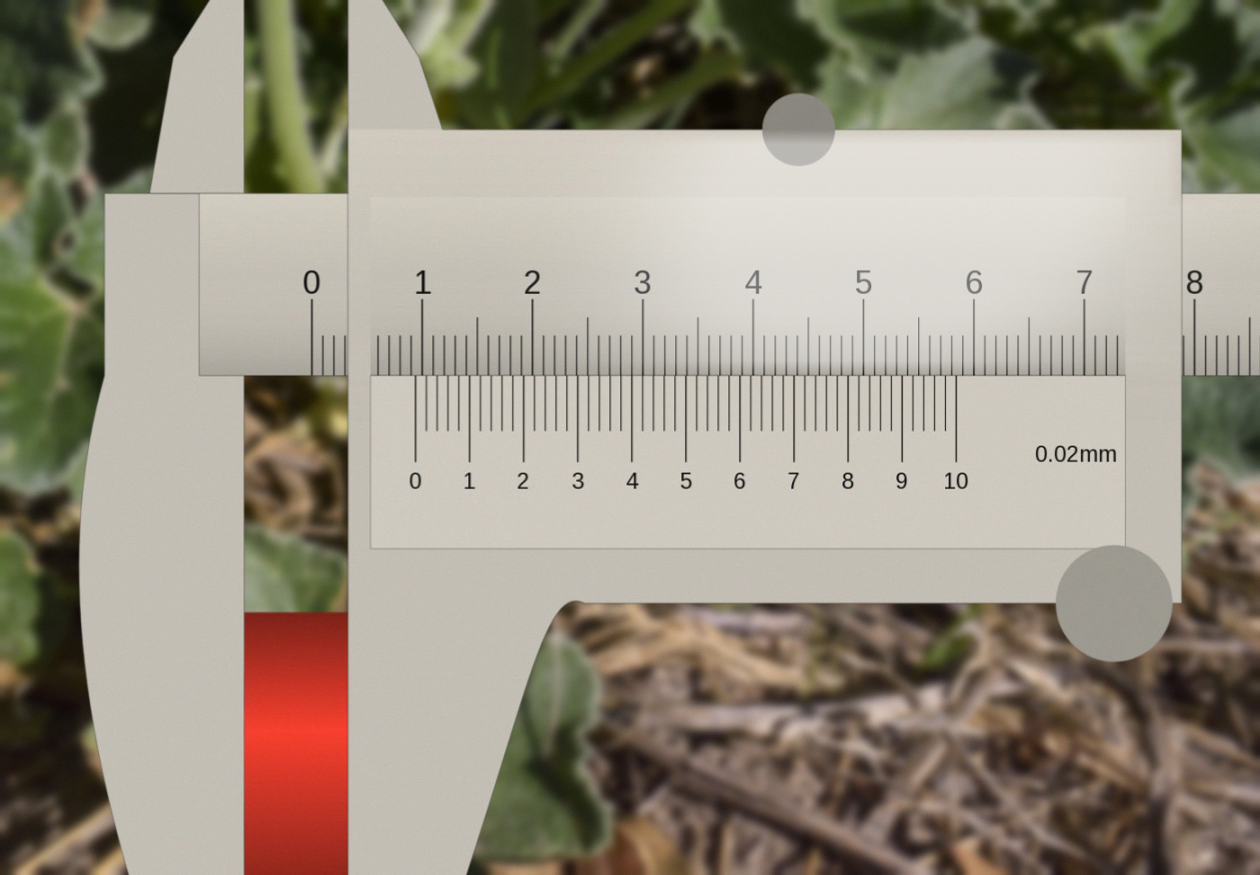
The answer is 9.4 mm
